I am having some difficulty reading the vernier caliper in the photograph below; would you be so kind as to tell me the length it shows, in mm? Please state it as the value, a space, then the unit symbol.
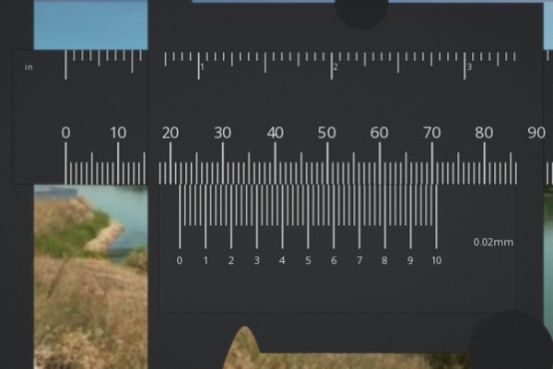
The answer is 21.8 mm
